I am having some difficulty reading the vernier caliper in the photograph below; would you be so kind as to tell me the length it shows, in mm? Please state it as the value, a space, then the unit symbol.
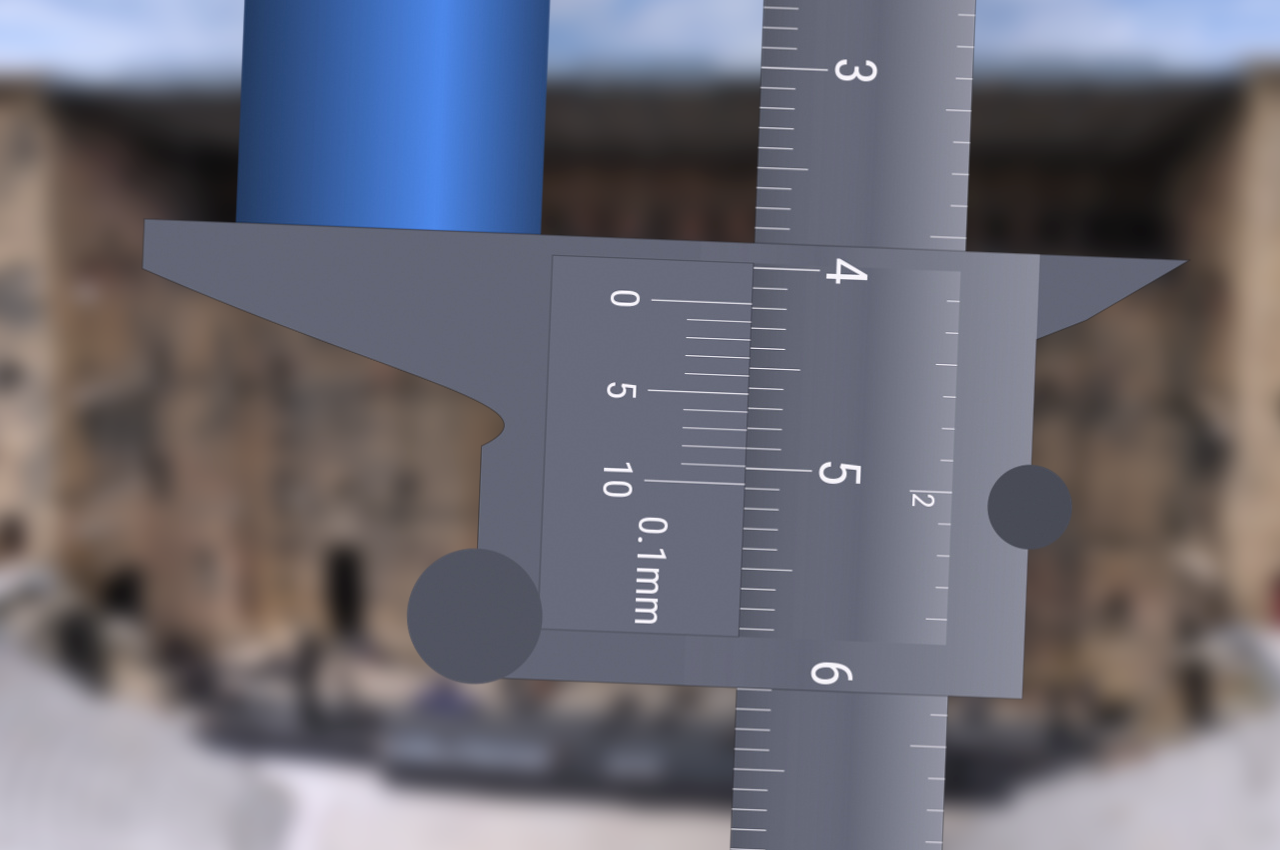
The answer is 41.8 mm
